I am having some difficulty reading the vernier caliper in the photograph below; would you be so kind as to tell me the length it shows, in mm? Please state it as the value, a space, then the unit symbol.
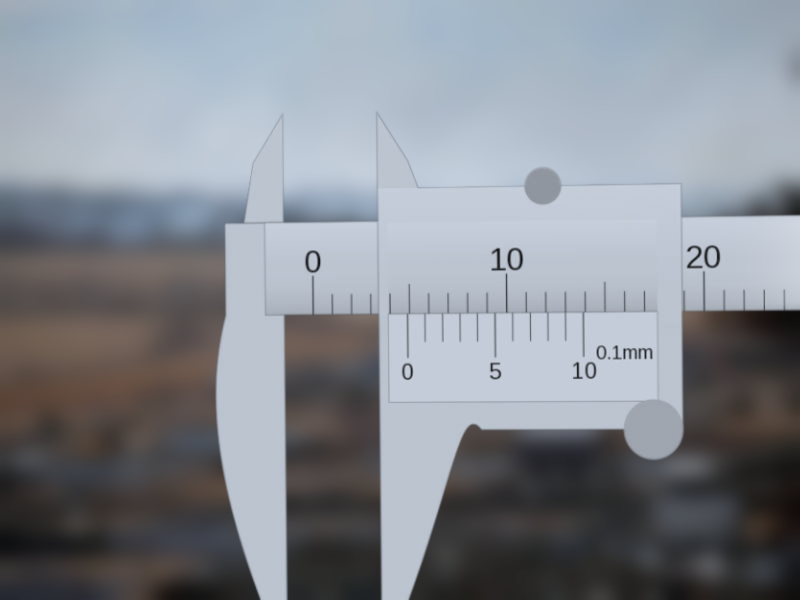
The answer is 4.9 mm
